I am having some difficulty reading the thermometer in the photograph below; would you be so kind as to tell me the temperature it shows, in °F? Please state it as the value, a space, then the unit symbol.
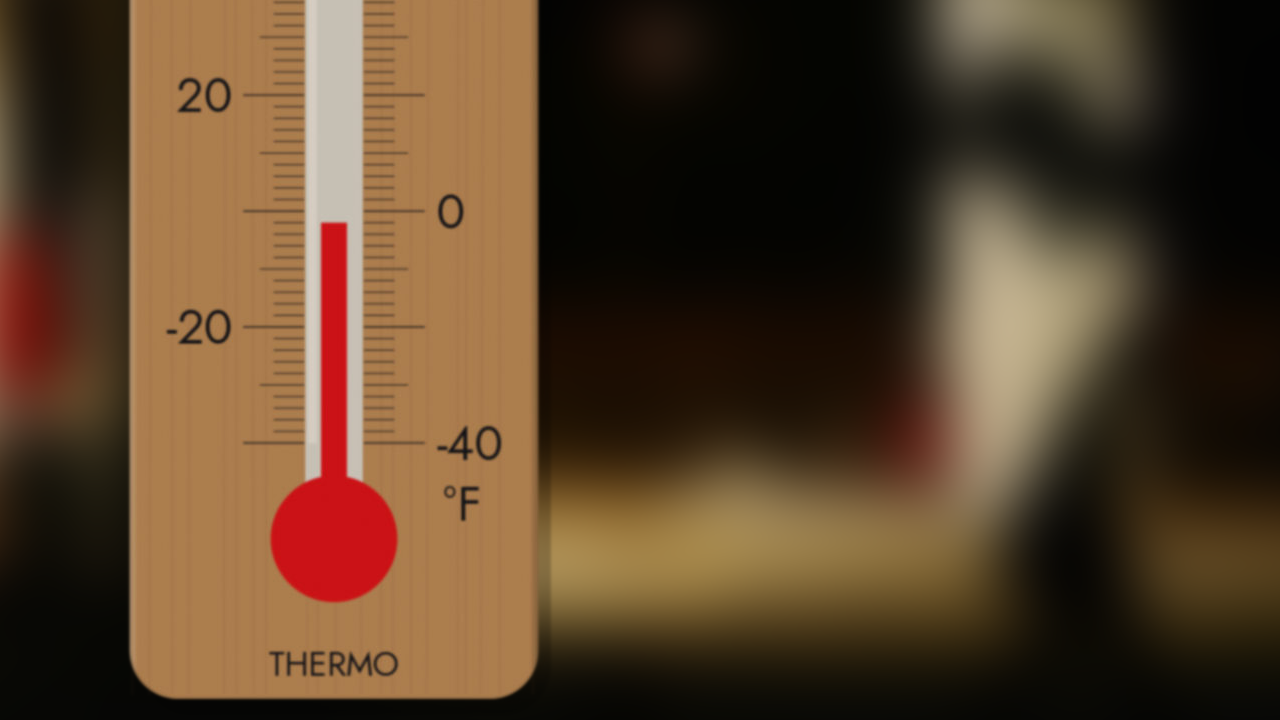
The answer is -2 °F
